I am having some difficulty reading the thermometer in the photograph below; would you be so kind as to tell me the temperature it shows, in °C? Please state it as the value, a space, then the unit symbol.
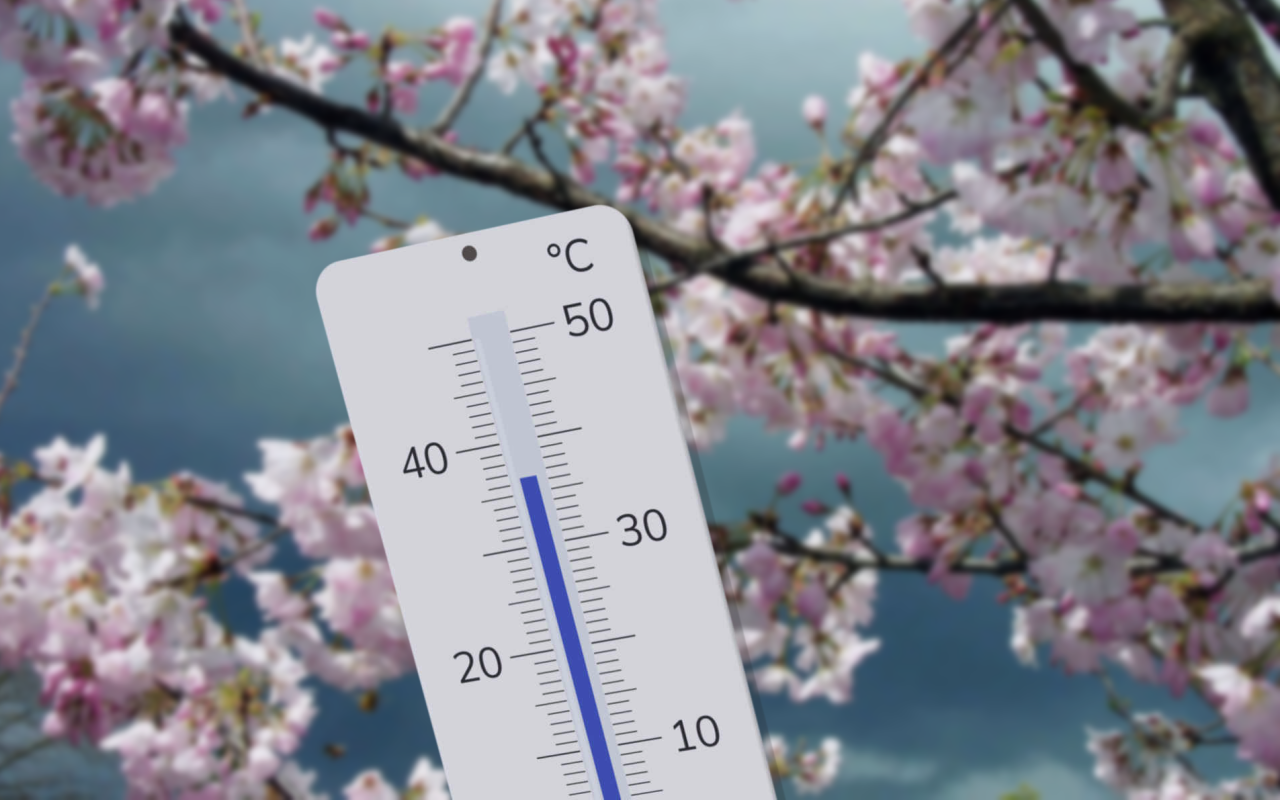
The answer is 36.5 °C
